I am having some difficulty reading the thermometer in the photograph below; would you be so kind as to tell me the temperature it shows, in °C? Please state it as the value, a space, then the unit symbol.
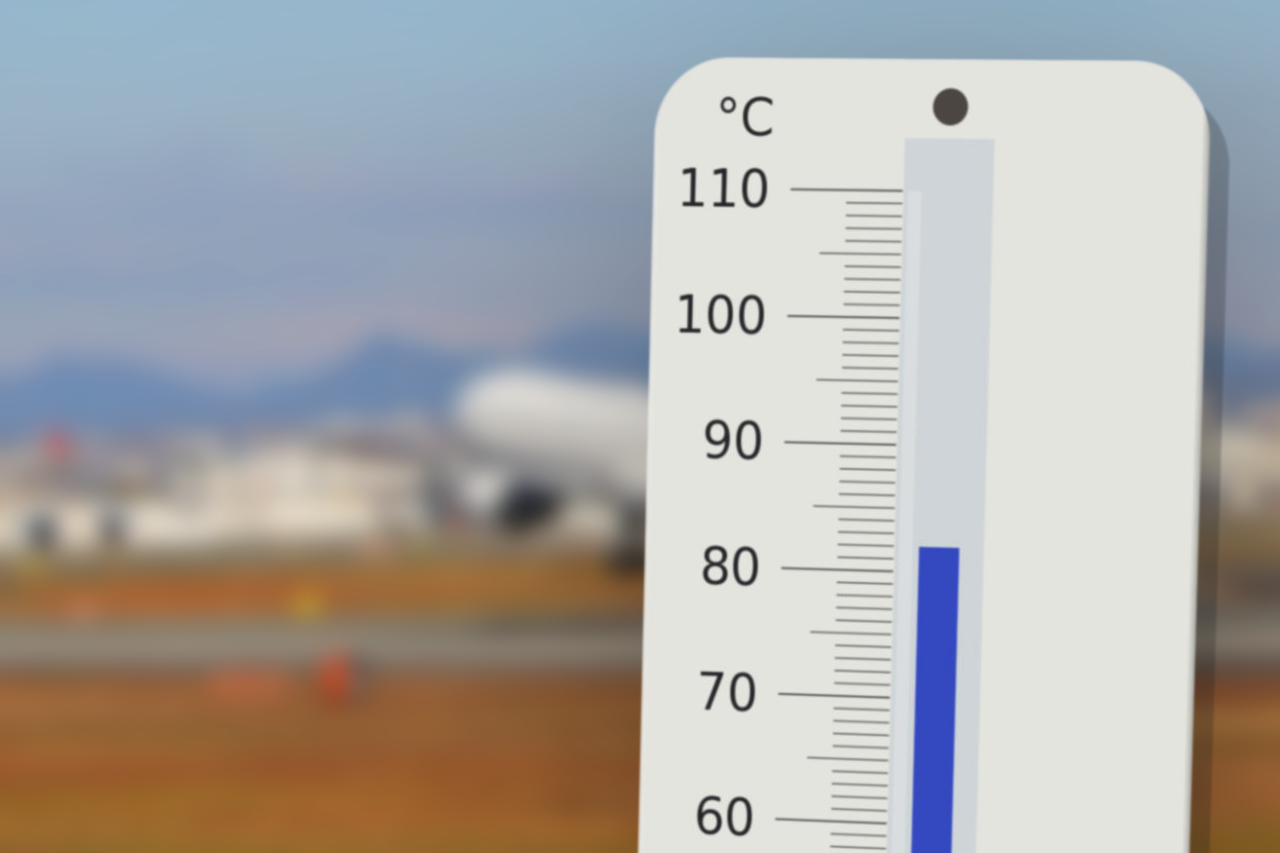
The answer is 82 °C
